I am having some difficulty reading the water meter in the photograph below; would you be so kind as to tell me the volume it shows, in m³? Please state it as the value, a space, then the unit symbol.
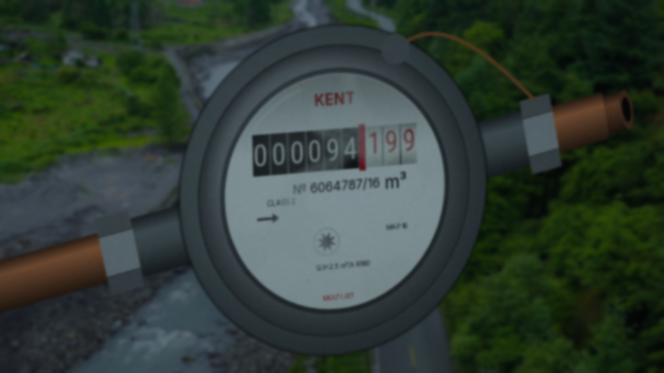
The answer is 94.199 m³
